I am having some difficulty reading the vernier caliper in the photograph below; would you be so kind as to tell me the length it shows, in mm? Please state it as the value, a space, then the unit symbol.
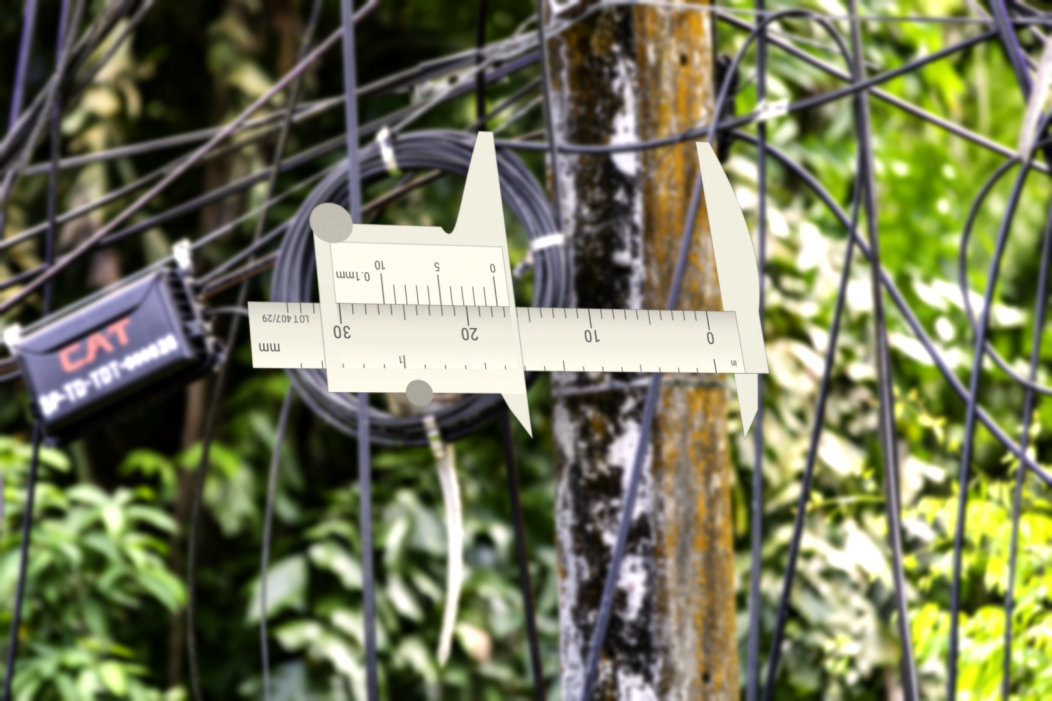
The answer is 17.5 mm
